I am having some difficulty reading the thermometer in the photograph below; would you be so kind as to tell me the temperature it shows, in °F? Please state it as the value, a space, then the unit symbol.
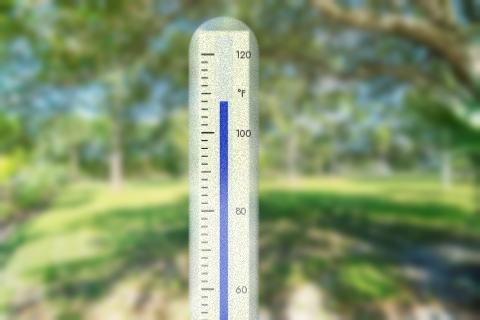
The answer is 108 °F
